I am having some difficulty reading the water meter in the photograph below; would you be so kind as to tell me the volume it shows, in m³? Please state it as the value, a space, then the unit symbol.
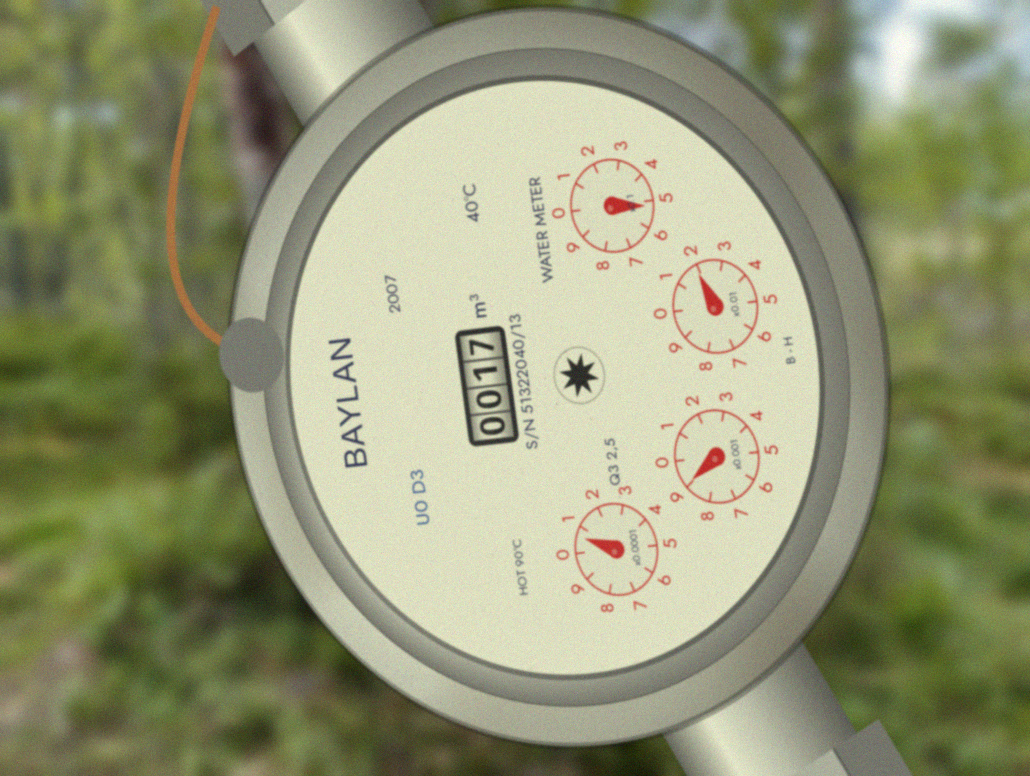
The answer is 17.5190 m³
